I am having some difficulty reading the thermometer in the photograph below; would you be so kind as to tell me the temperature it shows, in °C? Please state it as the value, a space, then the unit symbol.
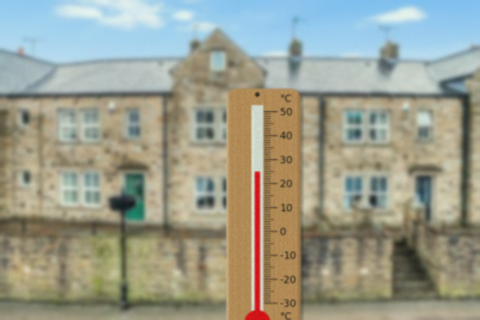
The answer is 25 °C
